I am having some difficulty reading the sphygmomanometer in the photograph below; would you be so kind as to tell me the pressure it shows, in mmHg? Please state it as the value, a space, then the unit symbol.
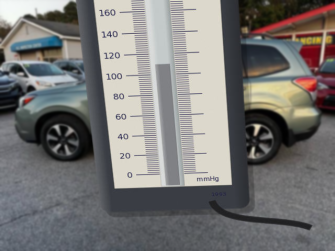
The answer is 110 mmHg
